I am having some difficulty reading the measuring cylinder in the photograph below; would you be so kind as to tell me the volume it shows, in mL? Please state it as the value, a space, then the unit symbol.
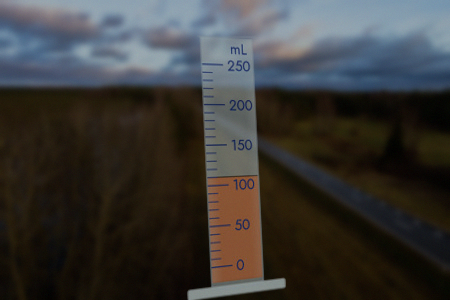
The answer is 110 mL
